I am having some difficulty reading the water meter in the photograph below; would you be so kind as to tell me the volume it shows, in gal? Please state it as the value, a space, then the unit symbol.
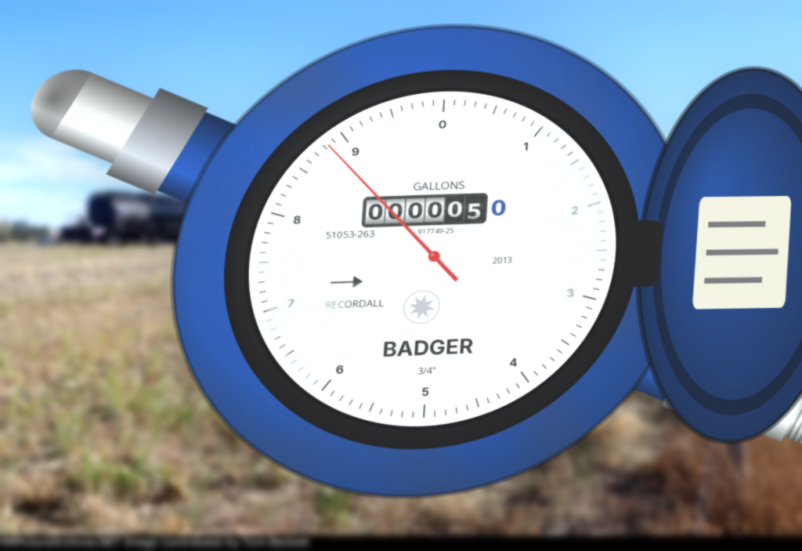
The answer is 48.8 gal
